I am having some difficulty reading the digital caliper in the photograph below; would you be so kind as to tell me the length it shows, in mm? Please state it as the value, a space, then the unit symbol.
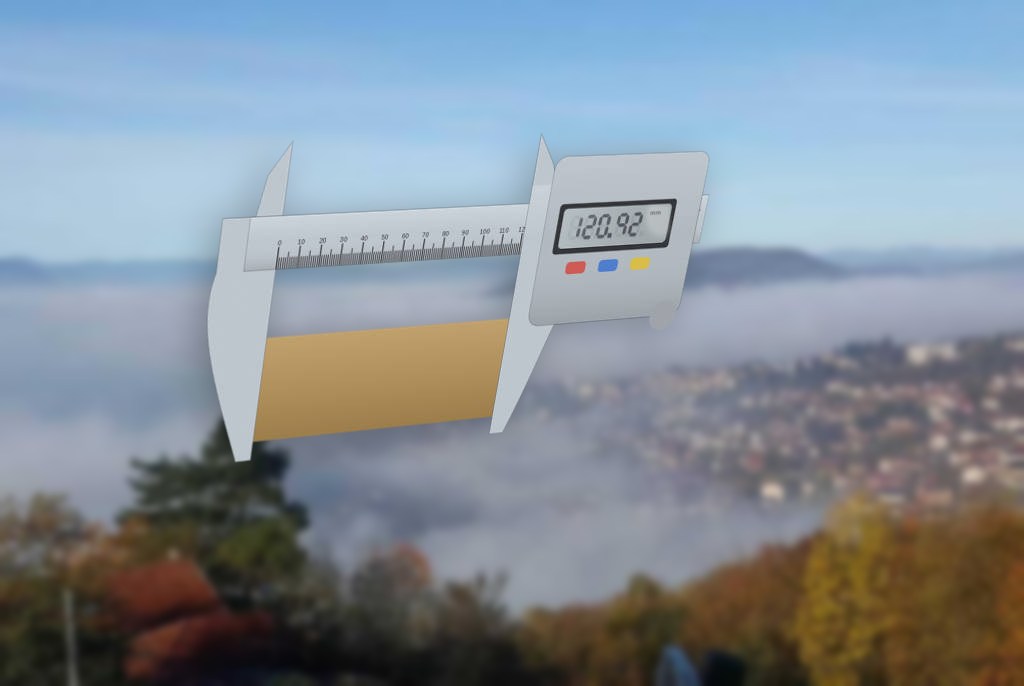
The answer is 120.92 mm
